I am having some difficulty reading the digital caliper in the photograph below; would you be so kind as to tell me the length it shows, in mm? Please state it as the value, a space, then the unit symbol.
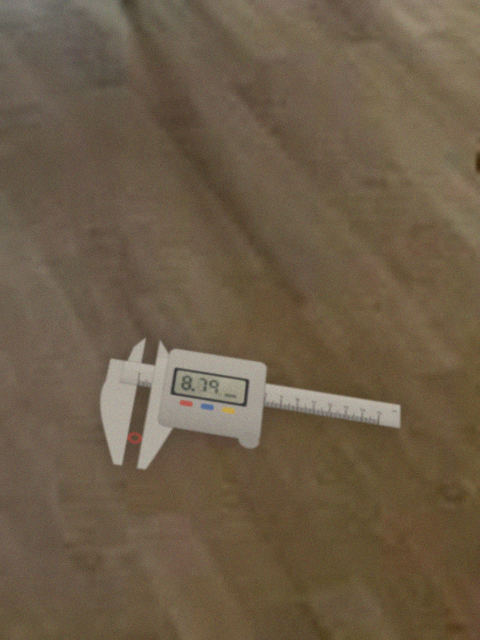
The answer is 8.79 mm
